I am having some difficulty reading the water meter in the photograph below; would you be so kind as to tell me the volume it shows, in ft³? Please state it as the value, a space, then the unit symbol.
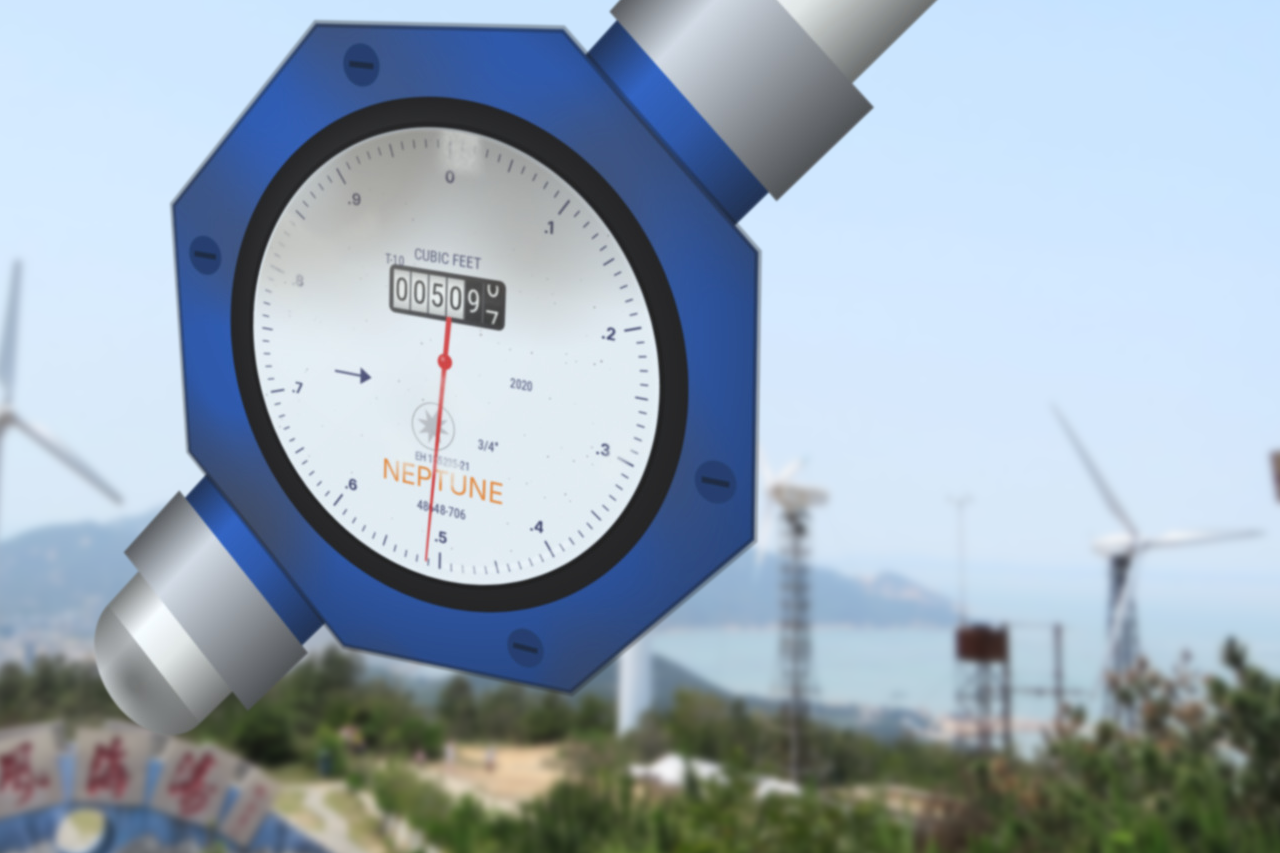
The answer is 5096.51 ft³
